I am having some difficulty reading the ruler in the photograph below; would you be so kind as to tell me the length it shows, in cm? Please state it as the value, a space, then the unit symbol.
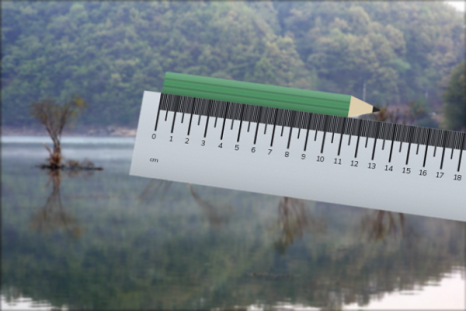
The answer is 13 cm
